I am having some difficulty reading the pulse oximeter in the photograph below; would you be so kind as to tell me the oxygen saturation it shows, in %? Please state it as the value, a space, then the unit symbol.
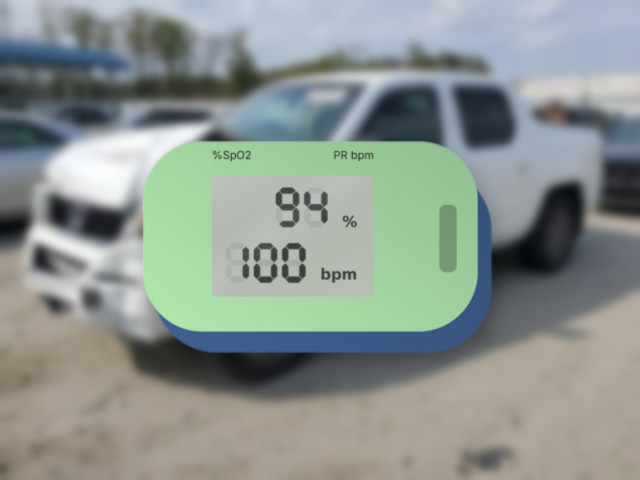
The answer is 94 %
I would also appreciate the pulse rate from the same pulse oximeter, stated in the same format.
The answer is 100 bpm
